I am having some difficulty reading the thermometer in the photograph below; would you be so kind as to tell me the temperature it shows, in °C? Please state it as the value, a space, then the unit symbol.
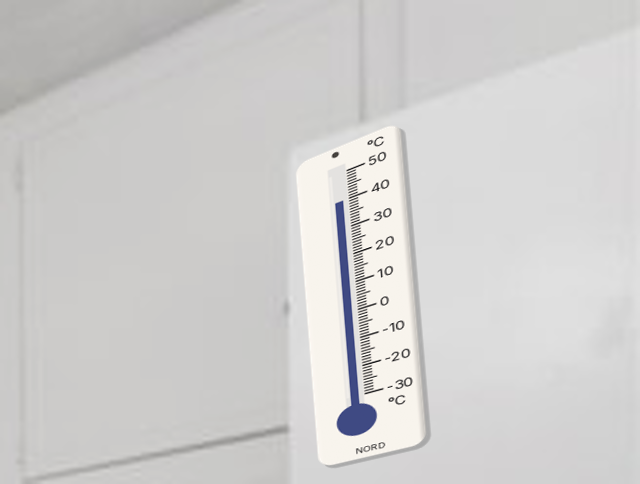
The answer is 40 °C
